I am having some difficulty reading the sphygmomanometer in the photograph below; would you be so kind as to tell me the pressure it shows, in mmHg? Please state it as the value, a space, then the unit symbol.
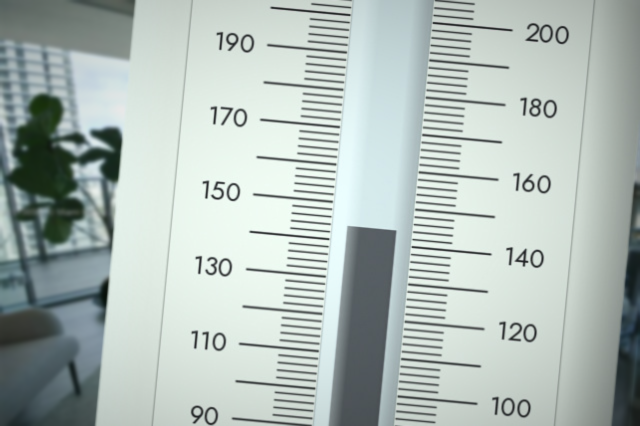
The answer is 144 mmHg
